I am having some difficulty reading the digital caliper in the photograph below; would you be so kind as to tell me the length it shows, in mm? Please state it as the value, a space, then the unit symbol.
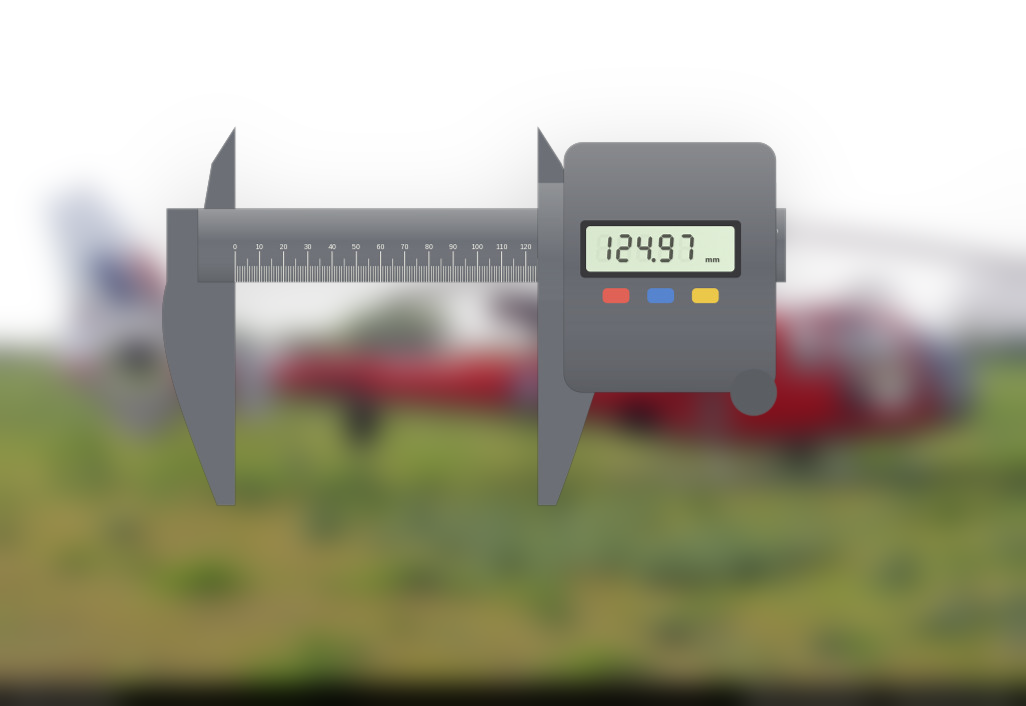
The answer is 124.97 mm
